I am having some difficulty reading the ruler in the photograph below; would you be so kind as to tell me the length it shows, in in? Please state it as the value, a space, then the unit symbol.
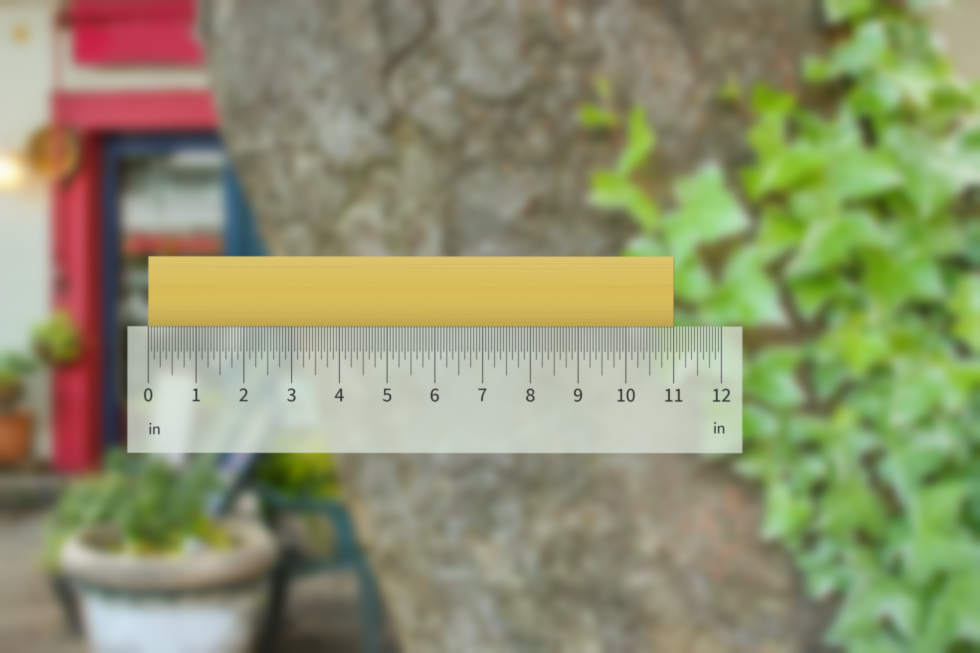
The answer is 11 in
